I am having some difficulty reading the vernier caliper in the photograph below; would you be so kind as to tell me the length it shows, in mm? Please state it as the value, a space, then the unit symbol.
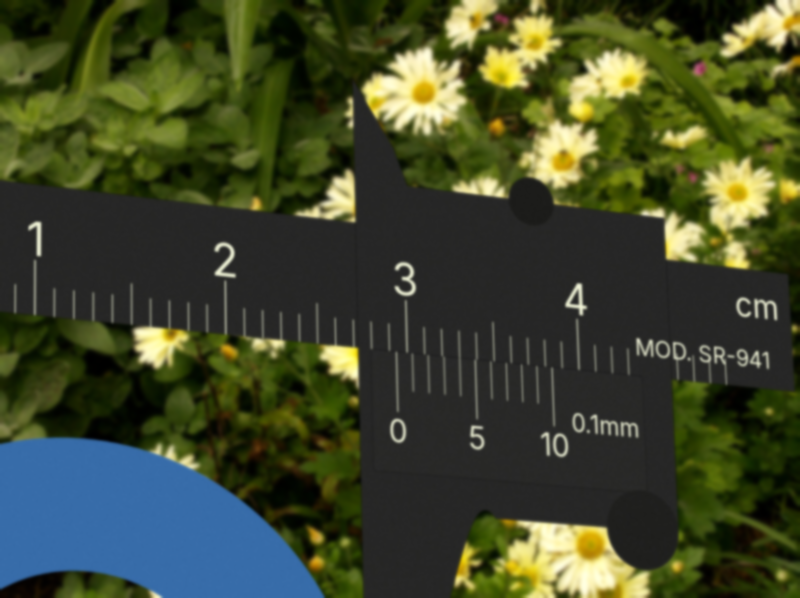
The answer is 29.4 mm
